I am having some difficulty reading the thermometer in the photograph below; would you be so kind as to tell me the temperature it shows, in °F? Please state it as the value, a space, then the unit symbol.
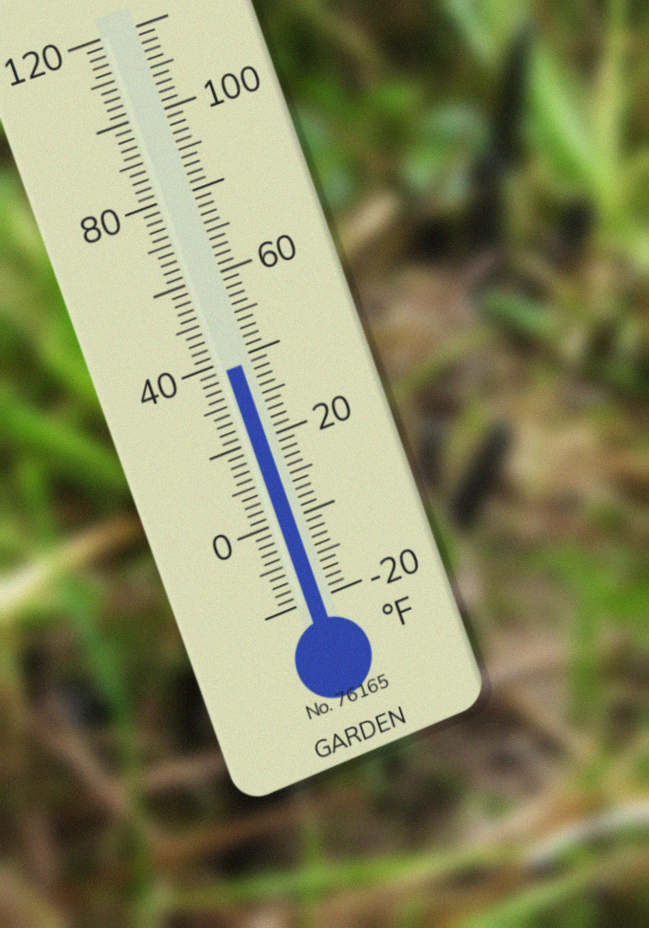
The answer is 38 °F
